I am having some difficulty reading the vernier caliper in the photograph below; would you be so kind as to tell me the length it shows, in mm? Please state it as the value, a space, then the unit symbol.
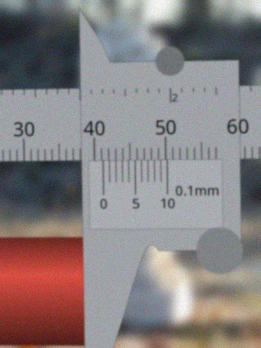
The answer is 41.2 mm
